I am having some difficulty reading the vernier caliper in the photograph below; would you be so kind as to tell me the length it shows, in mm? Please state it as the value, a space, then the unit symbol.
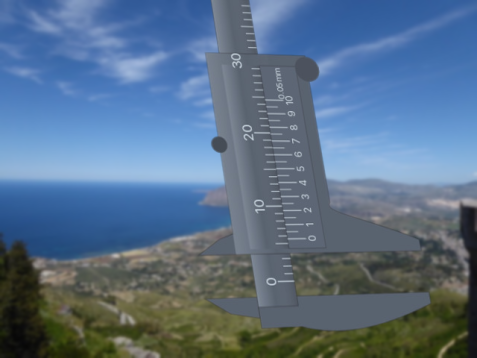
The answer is 5.6 mm
